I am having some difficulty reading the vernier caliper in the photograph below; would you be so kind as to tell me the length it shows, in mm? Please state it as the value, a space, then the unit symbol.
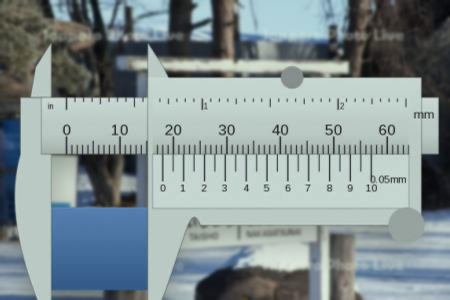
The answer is 18.0 mm
